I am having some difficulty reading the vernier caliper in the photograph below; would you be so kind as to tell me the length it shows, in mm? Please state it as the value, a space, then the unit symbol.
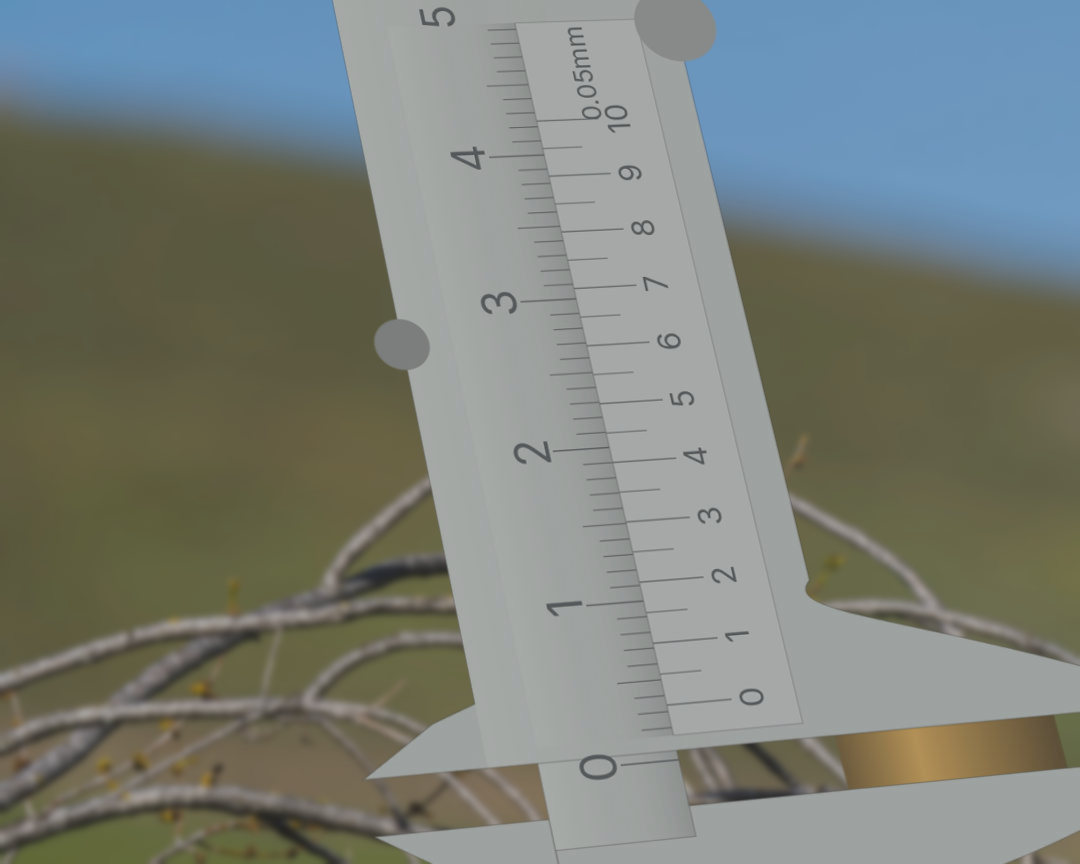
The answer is 3.4 mm
